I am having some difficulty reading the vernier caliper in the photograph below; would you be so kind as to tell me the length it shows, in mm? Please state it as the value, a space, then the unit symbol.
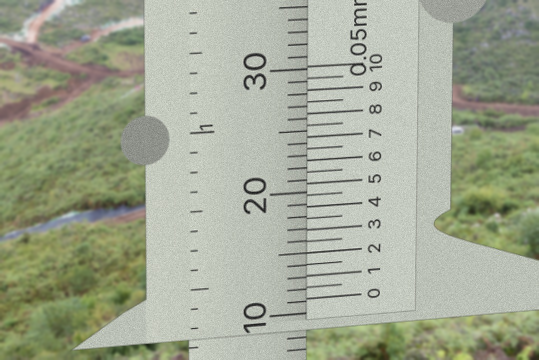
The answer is 11.2 mm
